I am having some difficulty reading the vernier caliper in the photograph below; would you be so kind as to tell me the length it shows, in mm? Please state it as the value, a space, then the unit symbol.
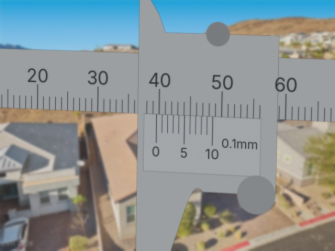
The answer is 39.6 mm
